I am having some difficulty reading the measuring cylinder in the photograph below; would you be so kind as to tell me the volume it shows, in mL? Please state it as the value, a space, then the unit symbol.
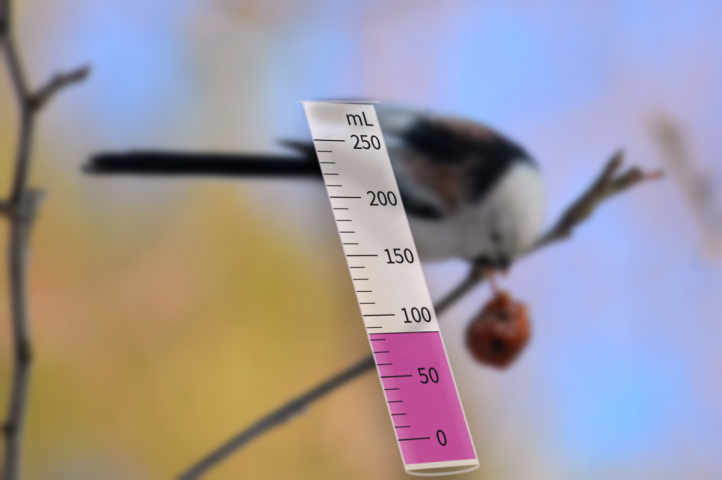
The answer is 85 mL
